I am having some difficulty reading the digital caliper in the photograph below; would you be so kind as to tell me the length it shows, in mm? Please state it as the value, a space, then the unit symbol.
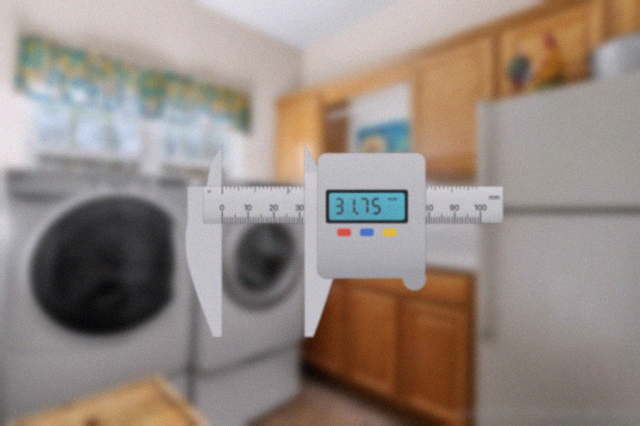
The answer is 31.75 mm
